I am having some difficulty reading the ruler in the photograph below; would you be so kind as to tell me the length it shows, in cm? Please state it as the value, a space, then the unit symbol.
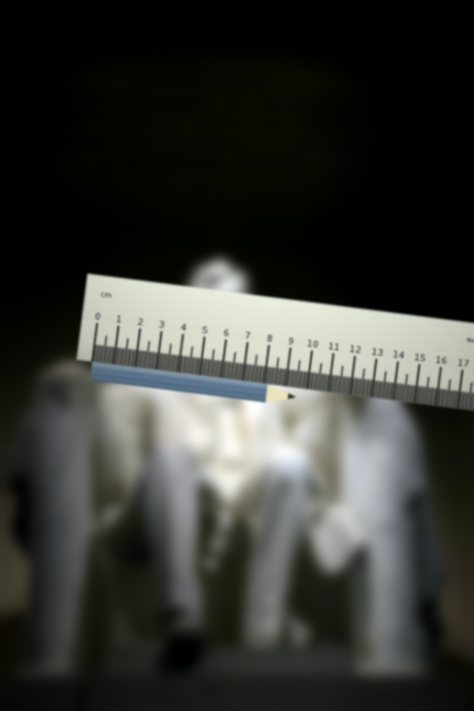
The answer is 9.5 cm
